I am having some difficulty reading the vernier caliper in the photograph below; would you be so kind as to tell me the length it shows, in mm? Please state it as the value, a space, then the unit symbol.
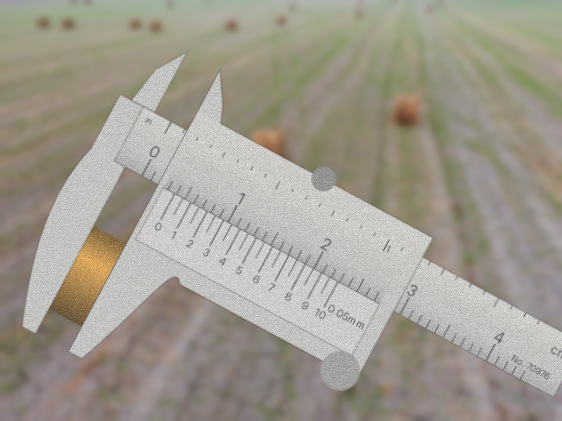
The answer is 3.8 mm
